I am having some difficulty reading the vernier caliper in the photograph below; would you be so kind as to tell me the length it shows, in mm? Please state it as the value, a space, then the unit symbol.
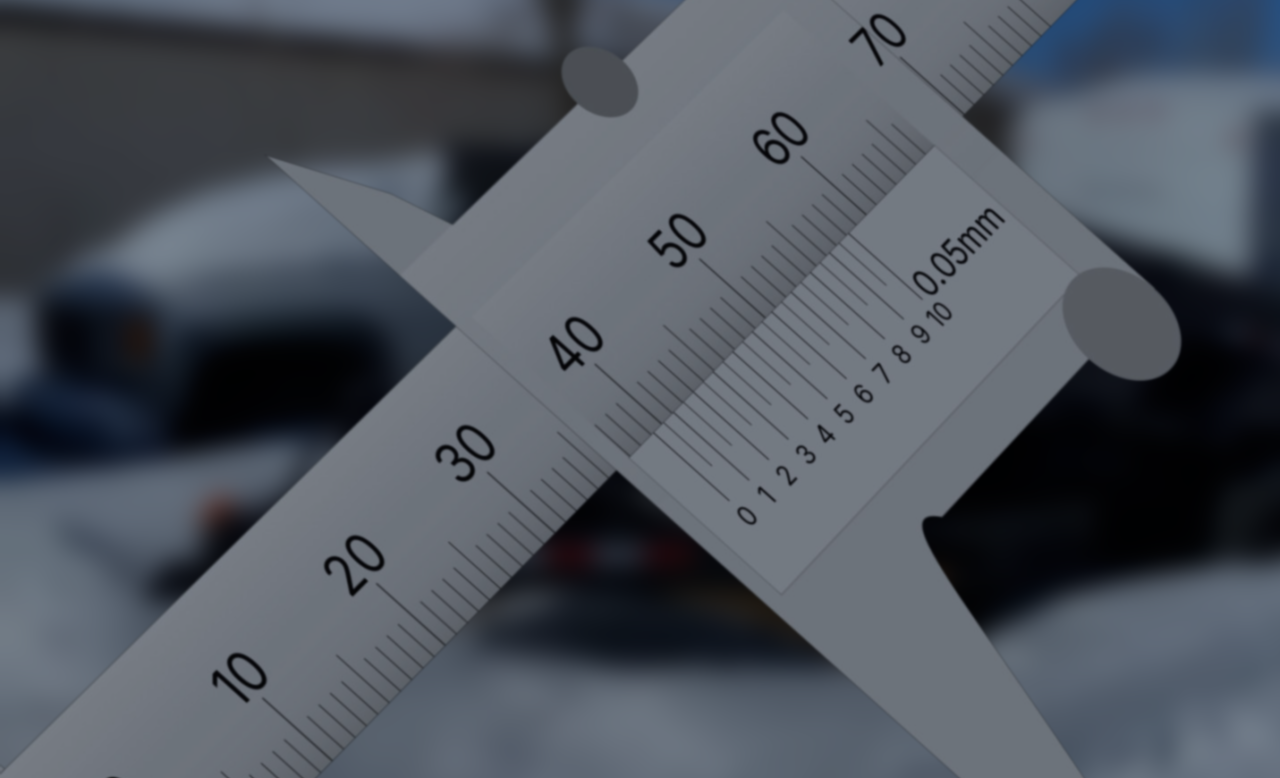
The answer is 39.2 mm
